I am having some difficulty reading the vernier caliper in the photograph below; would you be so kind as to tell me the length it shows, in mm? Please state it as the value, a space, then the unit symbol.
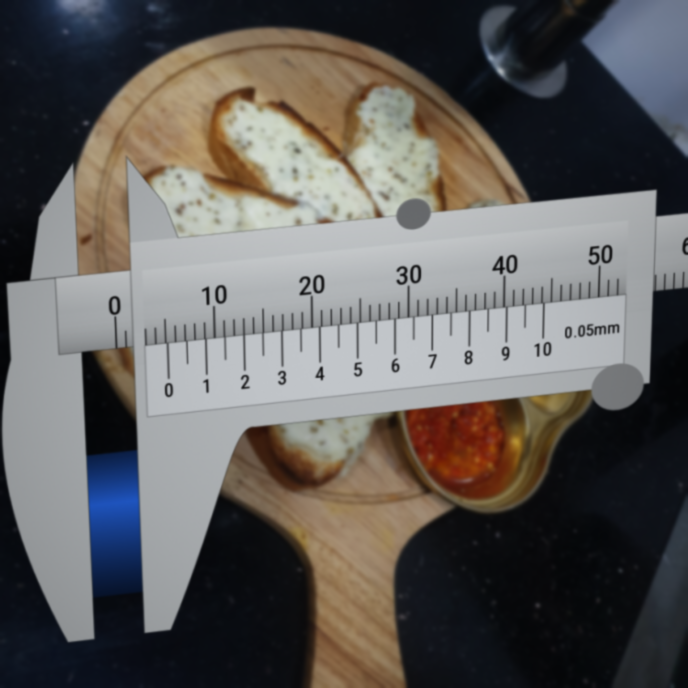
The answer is 5.2 mm
